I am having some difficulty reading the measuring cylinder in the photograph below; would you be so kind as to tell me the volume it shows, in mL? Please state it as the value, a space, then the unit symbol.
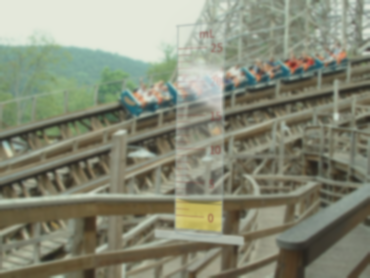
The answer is 2 mL
